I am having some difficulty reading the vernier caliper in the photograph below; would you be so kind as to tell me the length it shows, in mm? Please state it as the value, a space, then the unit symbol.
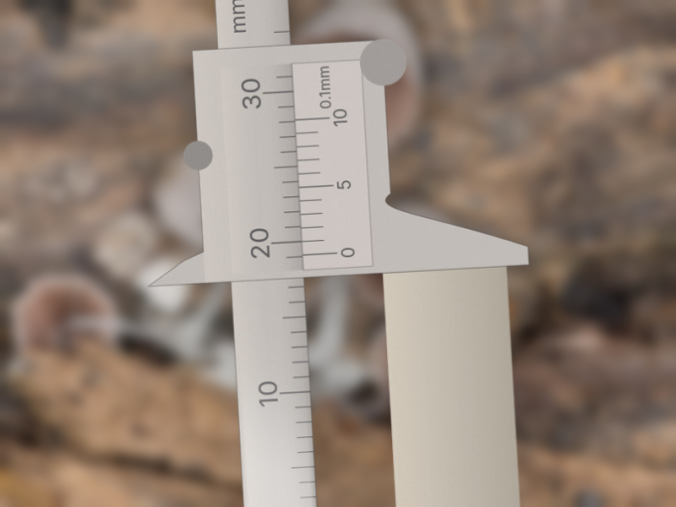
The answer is 19.1 mm
